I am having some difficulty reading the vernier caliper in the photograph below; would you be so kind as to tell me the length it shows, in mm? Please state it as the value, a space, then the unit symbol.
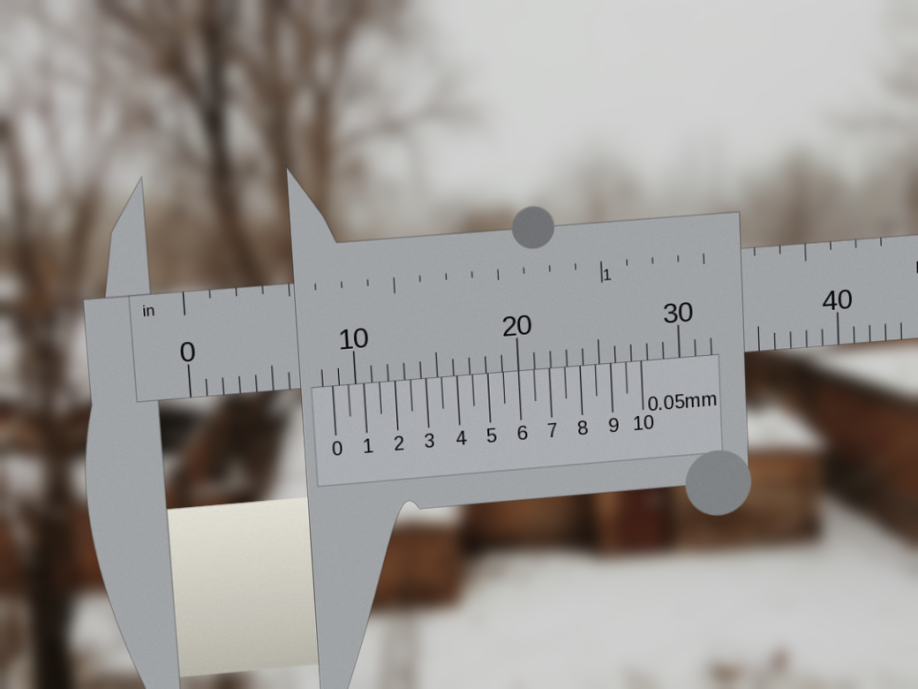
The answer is 8.6 mm
